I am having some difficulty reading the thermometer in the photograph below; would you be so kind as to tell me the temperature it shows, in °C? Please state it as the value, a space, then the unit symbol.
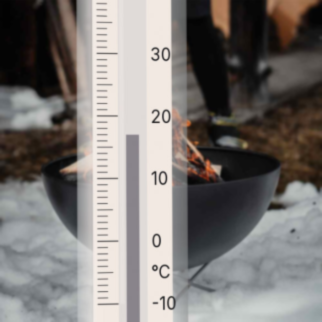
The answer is 17 °C
